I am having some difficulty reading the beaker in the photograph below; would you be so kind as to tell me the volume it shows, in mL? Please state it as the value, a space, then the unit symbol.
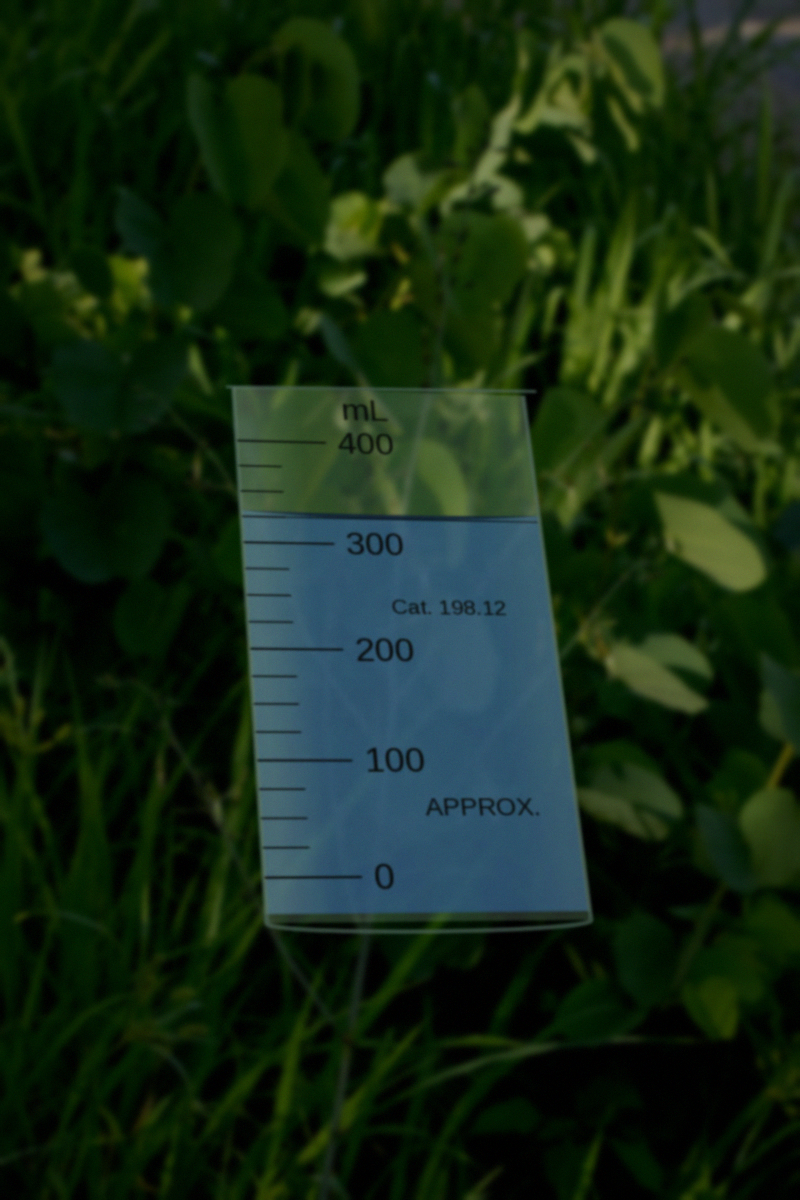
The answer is 325 mL
